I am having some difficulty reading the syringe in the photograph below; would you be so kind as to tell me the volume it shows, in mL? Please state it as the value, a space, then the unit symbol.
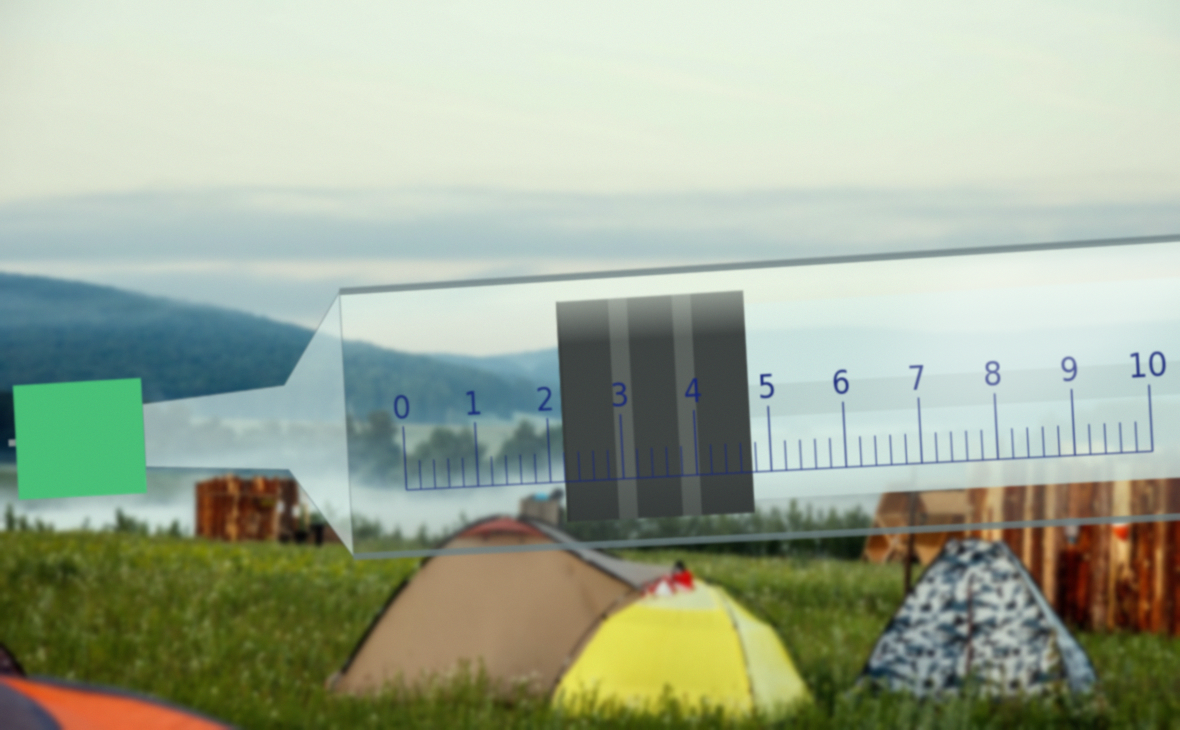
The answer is 2.2 mL
